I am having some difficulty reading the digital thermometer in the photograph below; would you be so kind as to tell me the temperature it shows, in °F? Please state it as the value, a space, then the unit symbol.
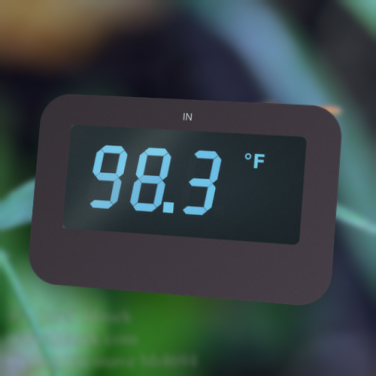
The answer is 98.3 °F
